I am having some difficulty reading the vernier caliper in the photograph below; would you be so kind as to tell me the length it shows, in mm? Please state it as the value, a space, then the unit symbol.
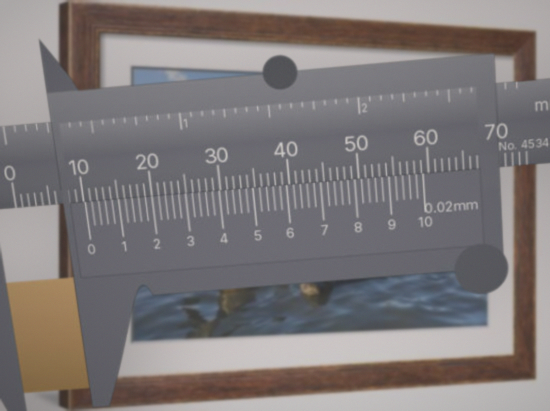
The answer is 10.2 mm
